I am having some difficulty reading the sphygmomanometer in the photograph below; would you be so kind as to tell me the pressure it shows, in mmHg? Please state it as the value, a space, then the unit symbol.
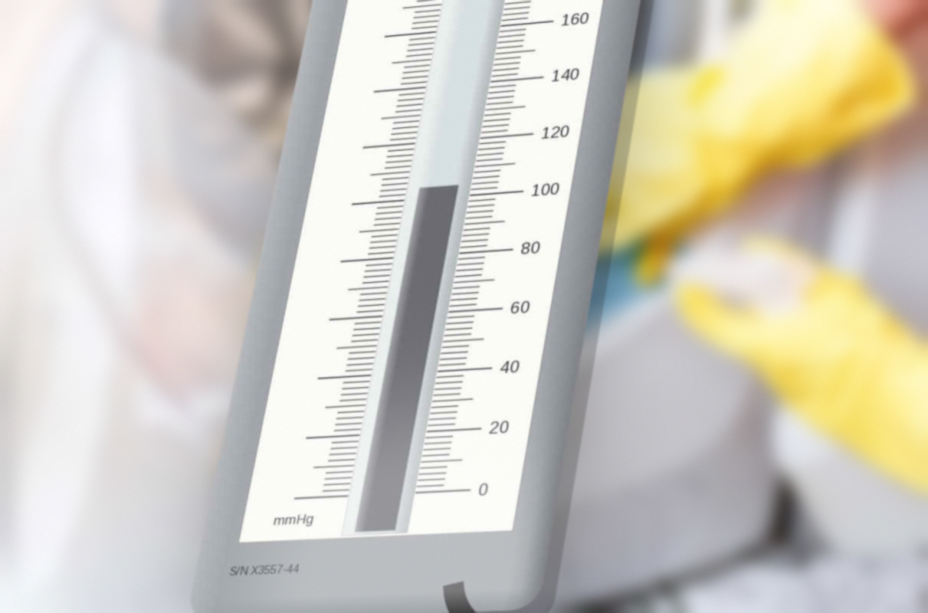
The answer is 104 mmHg
